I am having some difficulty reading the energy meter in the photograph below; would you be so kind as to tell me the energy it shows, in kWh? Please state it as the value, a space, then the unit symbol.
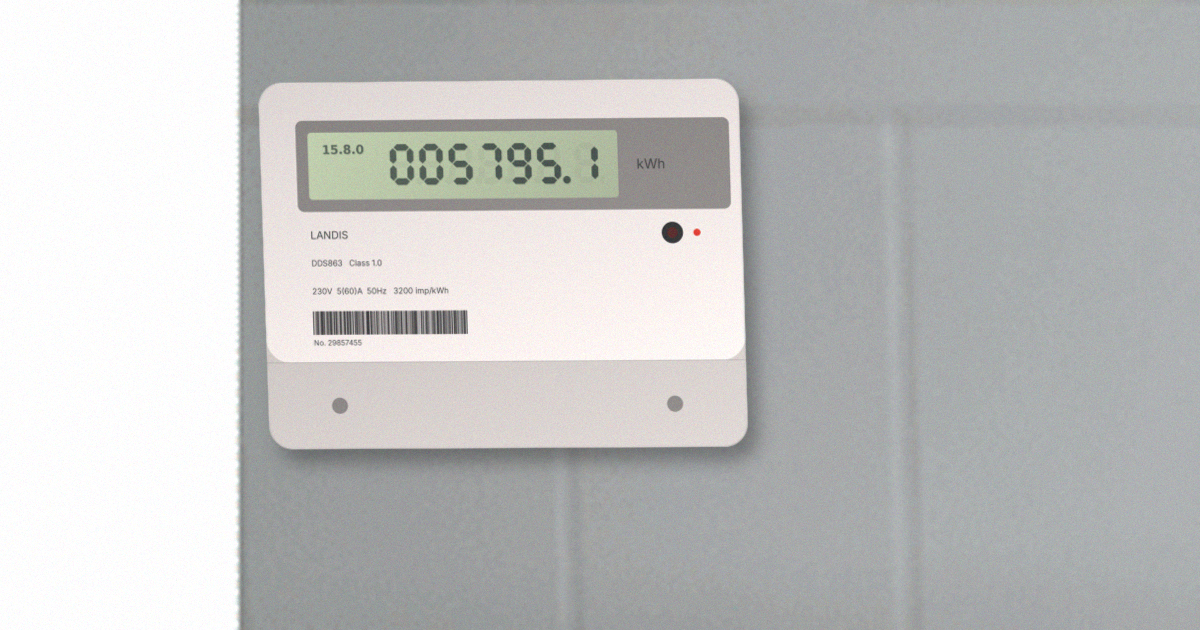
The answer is 5795.1 kWh
